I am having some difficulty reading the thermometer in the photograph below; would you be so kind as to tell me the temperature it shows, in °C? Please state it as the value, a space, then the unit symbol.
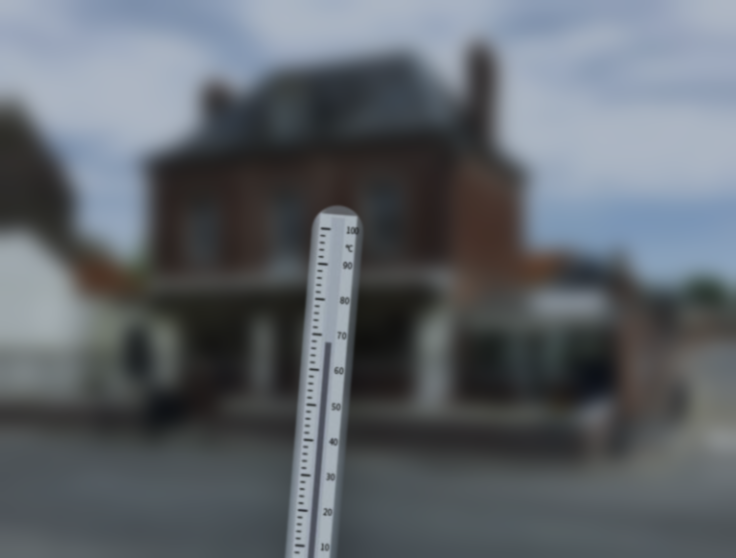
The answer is 68 °C
